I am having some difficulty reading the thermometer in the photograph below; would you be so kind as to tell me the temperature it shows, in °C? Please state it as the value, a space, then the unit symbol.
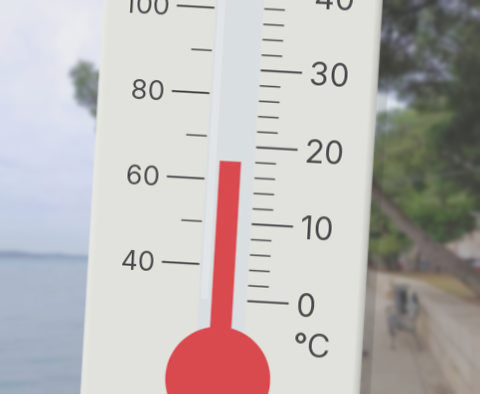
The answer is 18 °C
